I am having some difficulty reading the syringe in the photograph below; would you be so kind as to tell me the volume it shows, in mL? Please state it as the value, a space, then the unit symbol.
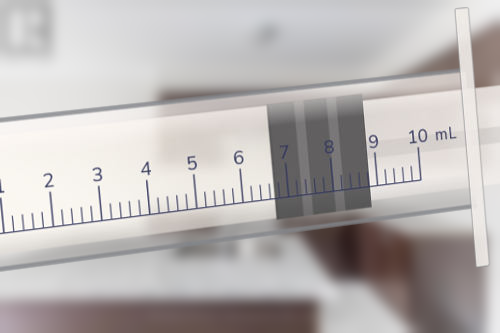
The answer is 6.7 mL
